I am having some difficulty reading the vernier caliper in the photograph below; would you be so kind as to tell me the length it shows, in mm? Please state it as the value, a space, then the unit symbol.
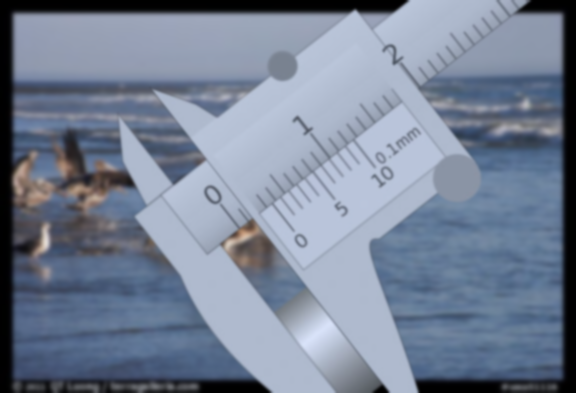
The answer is 3.6 mm
